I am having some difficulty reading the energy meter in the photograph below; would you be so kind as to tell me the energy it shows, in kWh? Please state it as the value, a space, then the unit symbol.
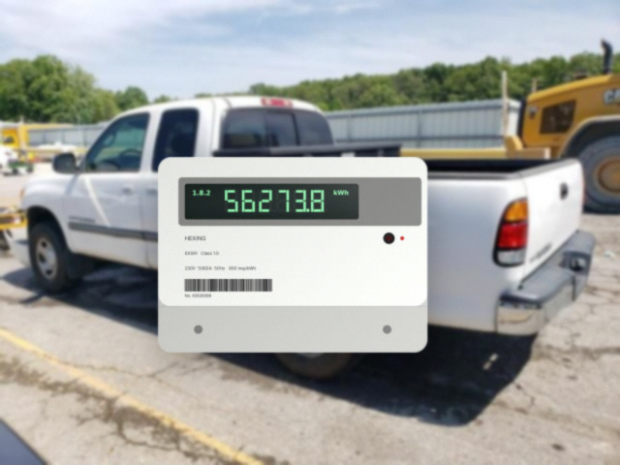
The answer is 56273.8 kWh
